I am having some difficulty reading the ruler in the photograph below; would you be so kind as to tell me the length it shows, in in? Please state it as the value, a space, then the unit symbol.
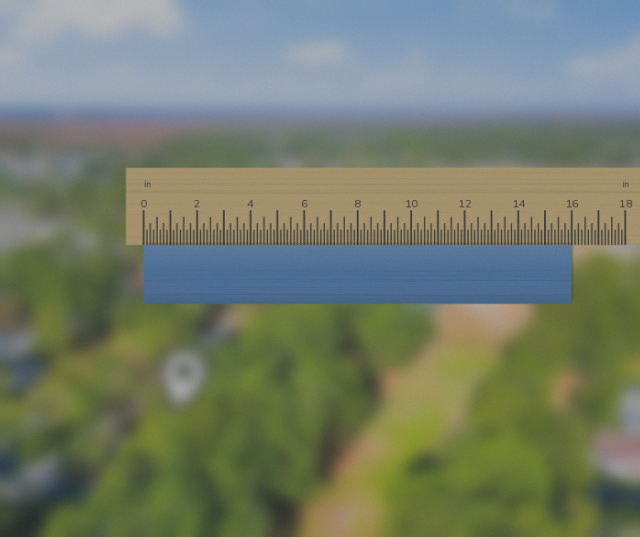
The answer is 16 in
